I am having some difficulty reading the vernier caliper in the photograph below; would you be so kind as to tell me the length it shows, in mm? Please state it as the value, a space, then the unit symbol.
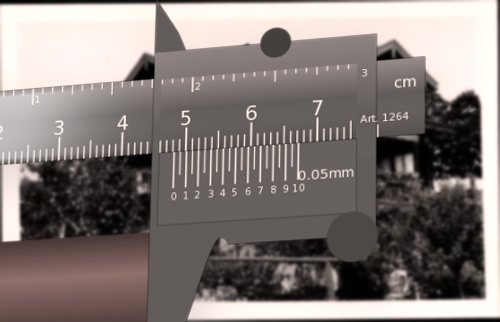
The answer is 48.2 mm
